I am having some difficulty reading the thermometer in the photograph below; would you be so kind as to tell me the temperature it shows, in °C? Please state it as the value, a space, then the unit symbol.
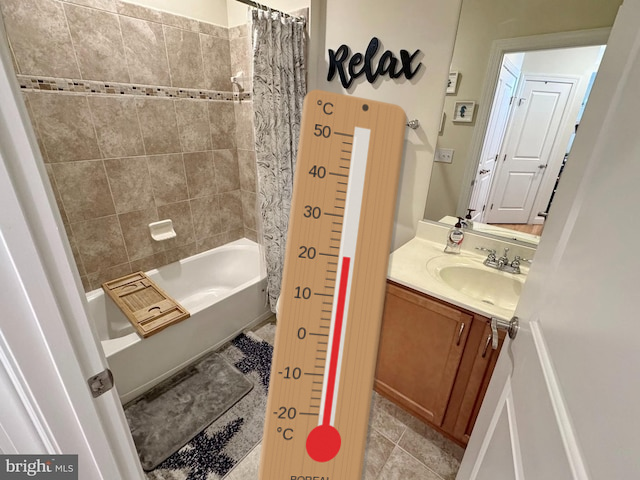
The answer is 20 °C
